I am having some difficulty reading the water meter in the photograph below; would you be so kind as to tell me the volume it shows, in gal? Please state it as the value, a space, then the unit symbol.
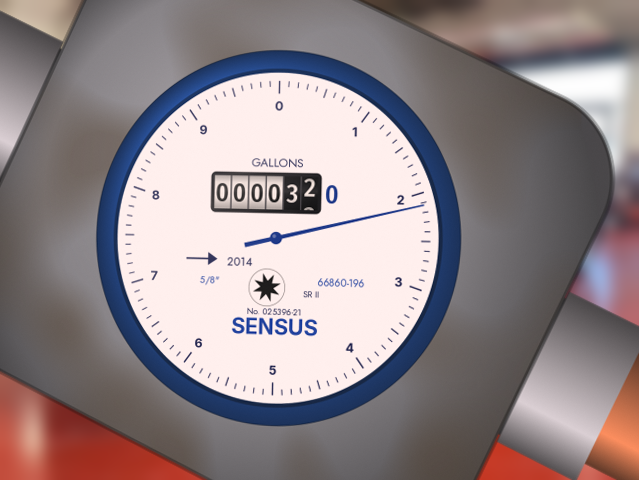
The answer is 322.1 gal
